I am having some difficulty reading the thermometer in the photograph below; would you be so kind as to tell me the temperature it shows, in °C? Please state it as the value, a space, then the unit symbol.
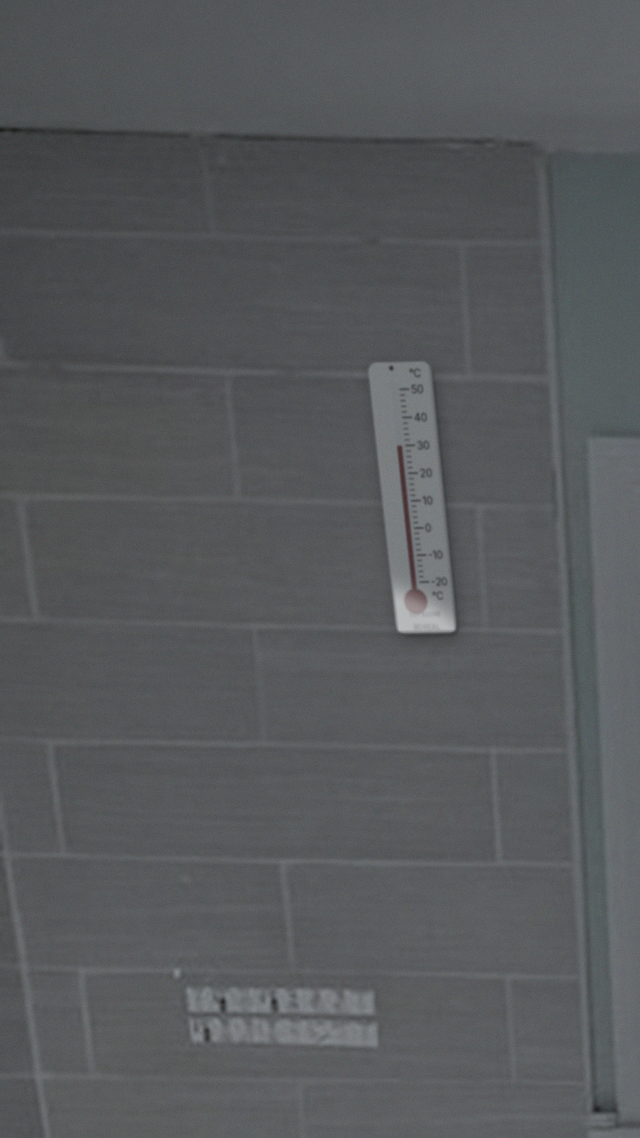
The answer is 30 °C
